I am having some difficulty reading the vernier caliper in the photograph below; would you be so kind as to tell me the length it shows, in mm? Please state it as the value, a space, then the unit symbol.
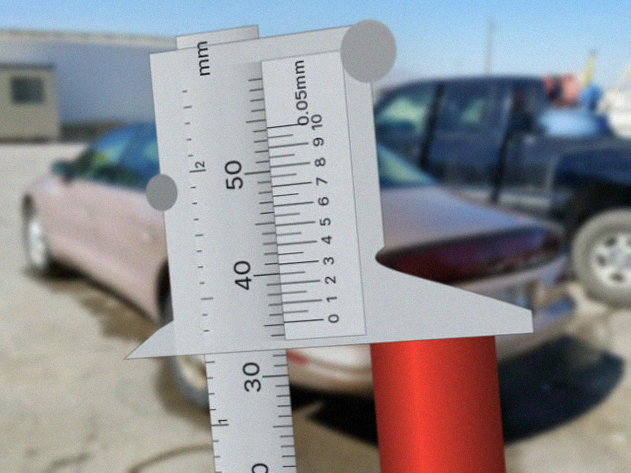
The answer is 35.2 mm
